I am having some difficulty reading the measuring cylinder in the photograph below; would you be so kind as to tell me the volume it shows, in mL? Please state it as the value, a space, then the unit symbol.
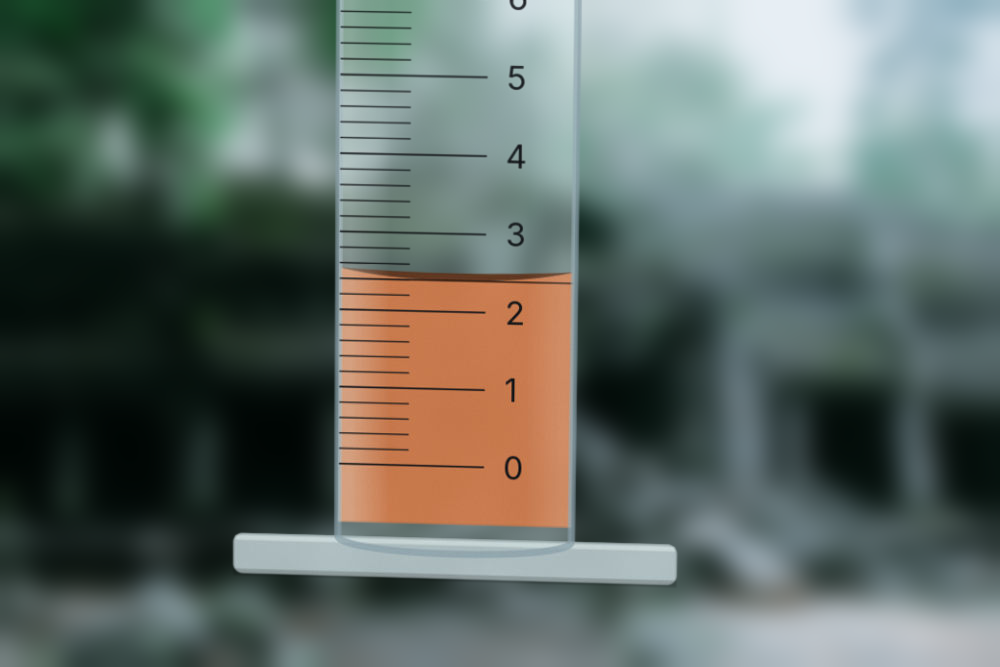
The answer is 2.4 mL
